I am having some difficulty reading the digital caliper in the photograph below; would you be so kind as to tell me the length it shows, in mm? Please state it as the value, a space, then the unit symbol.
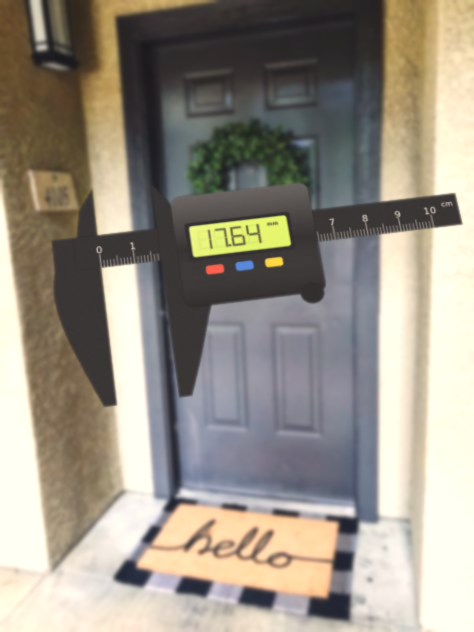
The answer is 17.64 mm
